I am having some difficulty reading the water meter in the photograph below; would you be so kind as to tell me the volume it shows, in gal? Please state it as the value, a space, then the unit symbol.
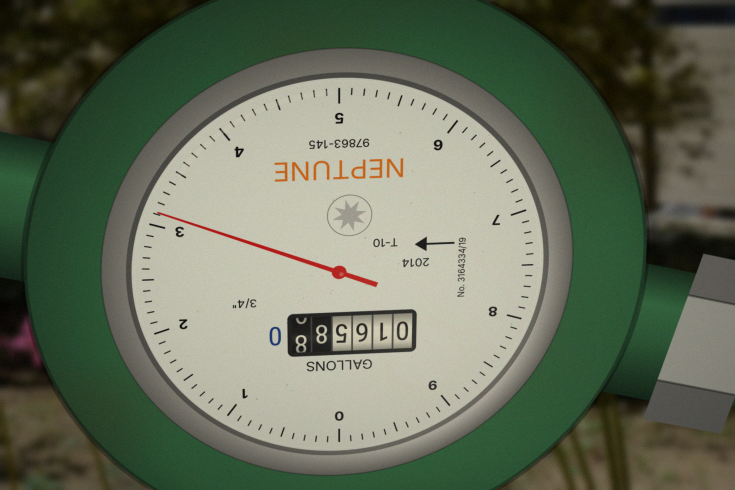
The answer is 165883.1 gal
